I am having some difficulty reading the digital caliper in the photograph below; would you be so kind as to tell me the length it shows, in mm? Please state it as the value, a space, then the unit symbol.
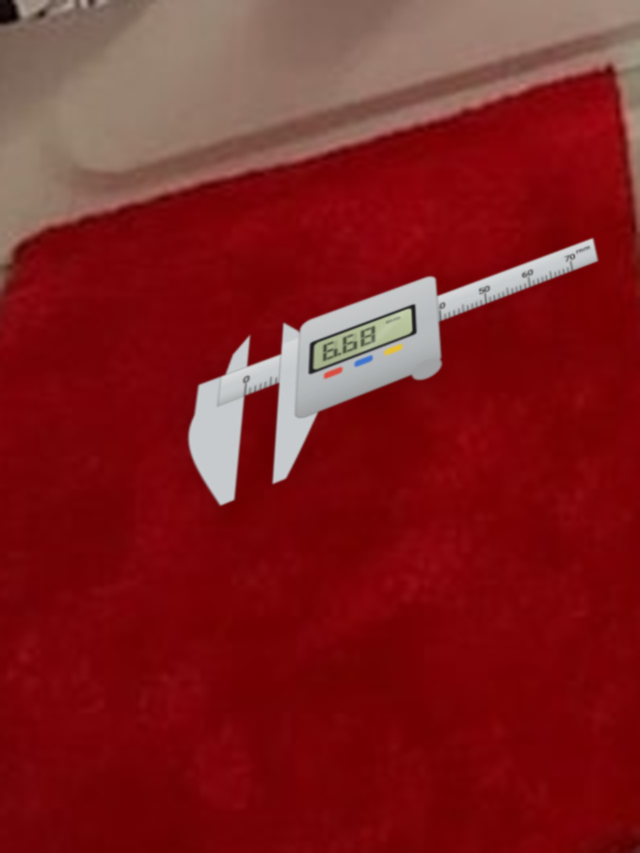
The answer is 6.68 mm
